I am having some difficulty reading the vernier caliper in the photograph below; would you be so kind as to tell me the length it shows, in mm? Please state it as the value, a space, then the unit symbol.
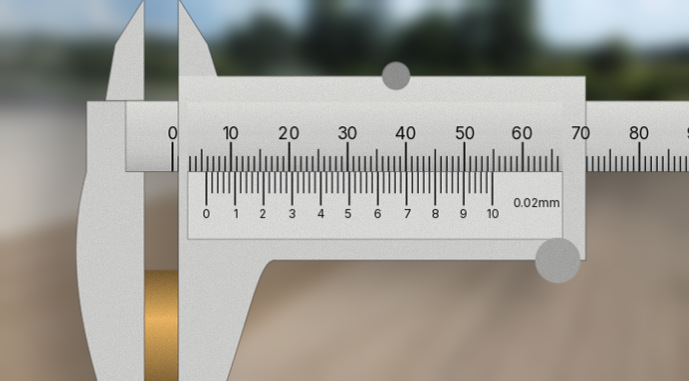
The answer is 5.8 mm
